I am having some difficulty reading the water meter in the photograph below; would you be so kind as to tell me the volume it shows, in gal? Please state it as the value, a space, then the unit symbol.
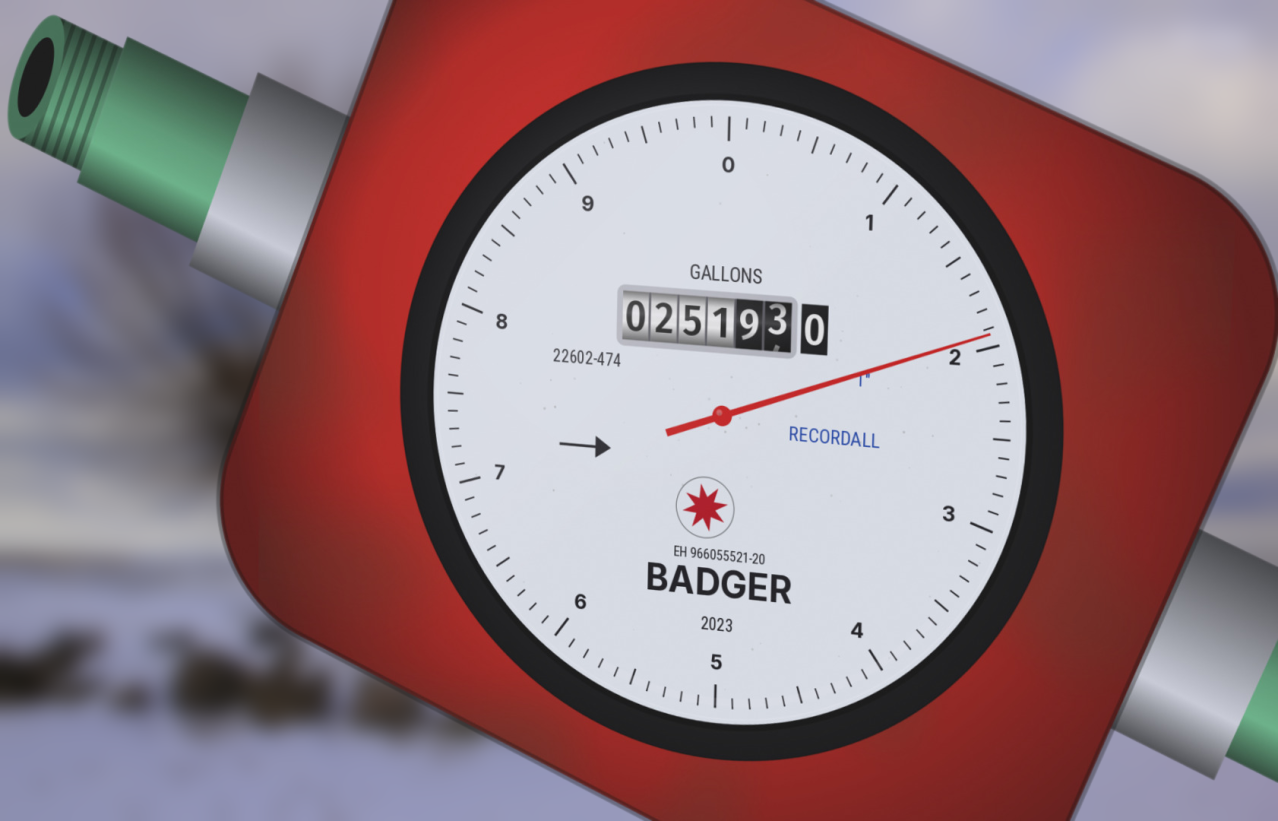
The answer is 251931.9 gal
